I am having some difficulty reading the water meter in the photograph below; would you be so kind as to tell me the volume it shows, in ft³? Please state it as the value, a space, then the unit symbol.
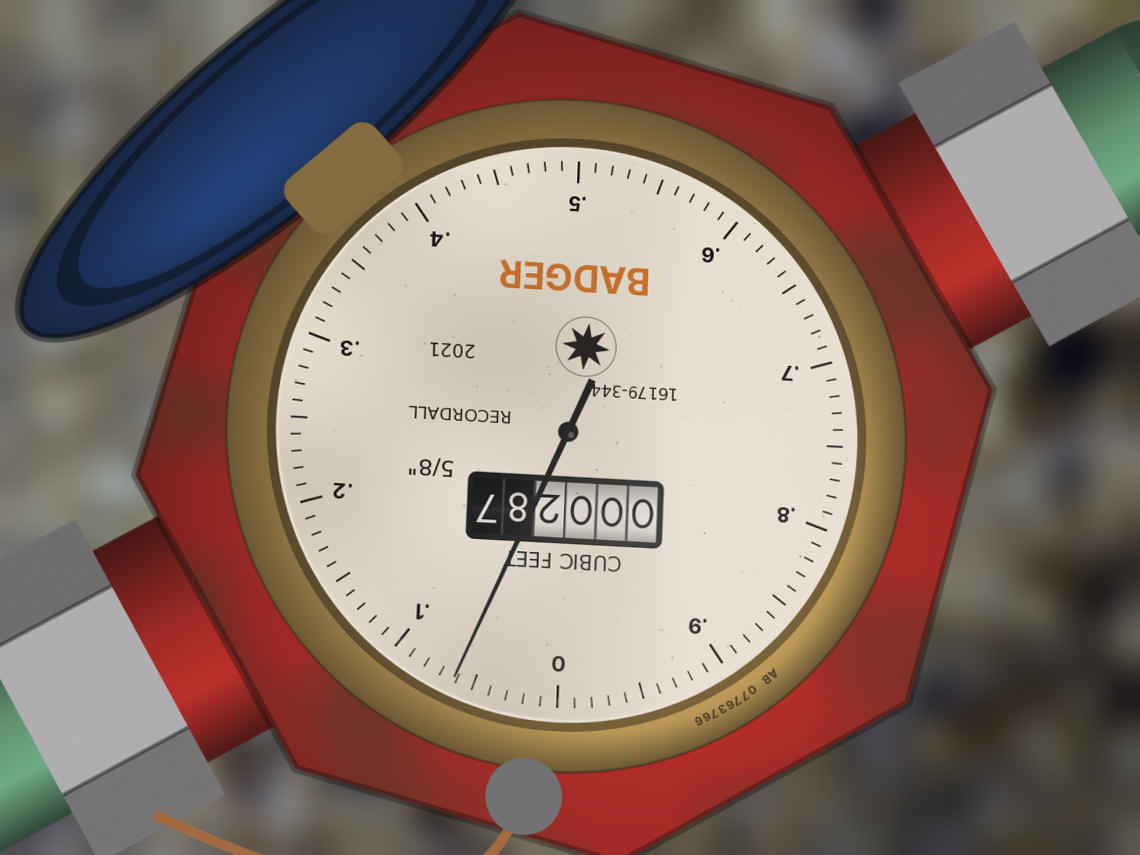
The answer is 287.06 ft³
